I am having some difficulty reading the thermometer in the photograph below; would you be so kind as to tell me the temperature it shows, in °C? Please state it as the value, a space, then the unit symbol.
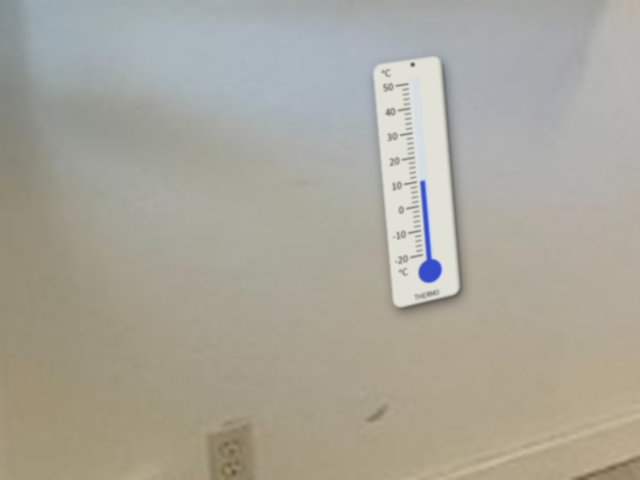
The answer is 10 °C
